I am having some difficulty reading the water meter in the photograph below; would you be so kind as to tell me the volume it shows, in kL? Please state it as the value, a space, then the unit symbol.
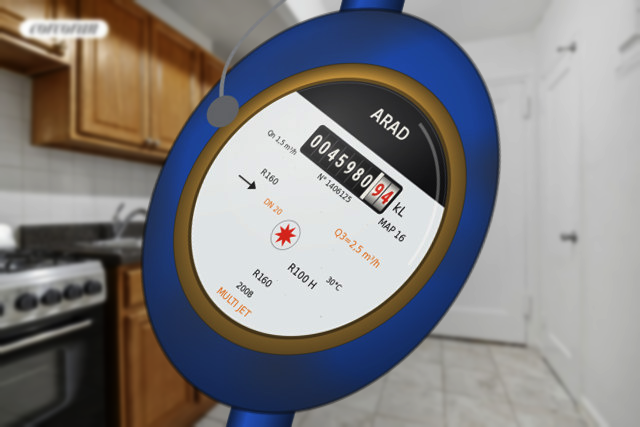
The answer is 45980.94 kL
